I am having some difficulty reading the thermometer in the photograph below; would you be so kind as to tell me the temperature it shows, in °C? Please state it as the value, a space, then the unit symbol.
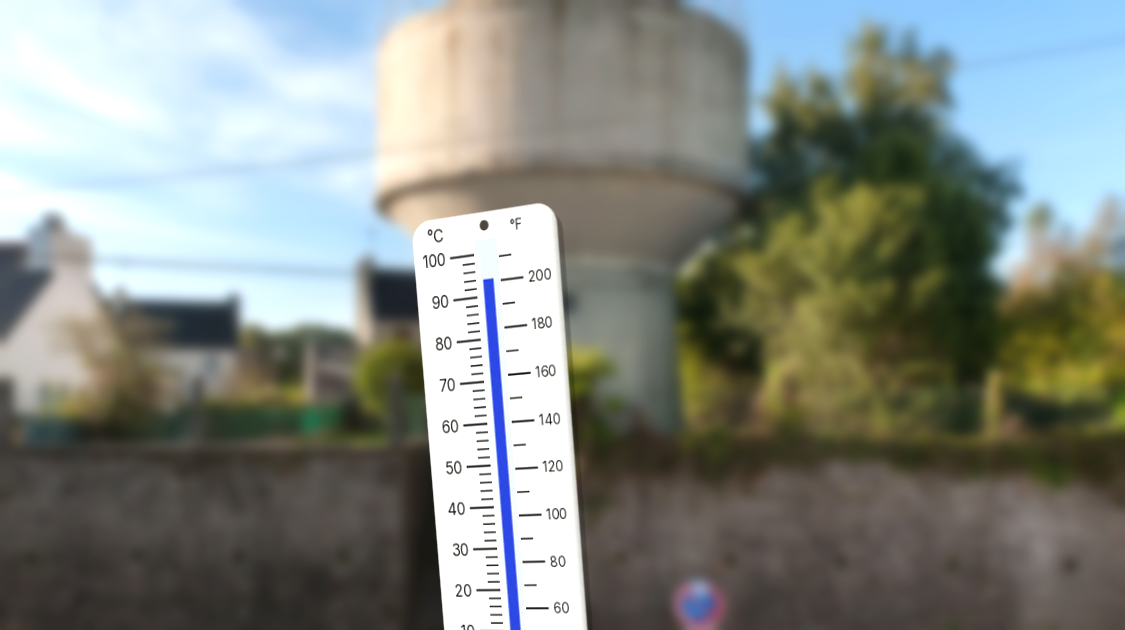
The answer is 94 °C
